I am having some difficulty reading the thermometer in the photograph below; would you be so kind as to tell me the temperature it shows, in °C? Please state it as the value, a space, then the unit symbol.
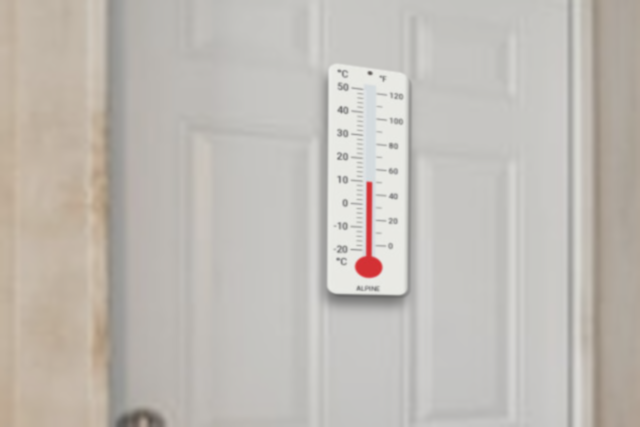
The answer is 10 °C
